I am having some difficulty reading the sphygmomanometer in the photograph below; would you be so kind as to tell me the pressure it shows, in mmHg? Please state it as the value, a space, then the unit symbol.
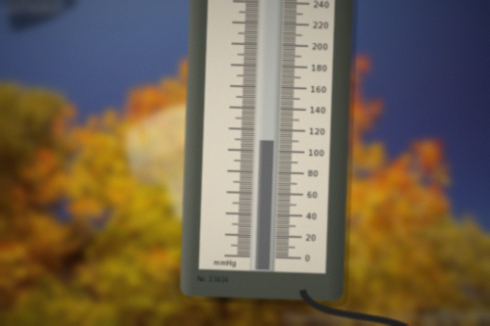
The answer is 110 mmHg
